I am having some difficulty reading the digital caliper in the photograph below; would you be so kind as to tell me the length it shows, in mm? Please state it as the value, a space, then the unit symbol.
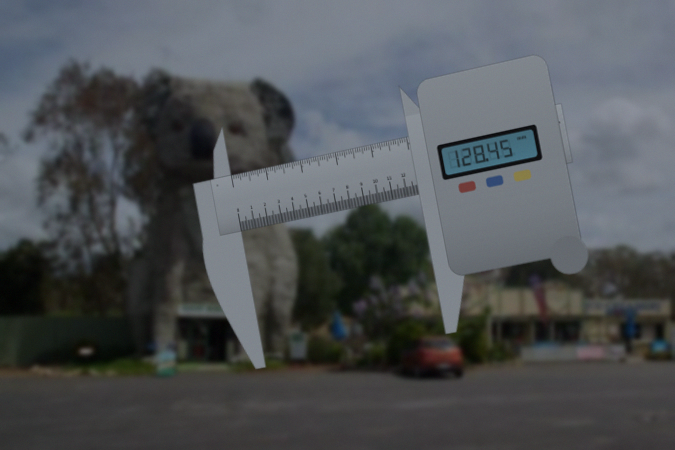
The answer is 128.45 mm
